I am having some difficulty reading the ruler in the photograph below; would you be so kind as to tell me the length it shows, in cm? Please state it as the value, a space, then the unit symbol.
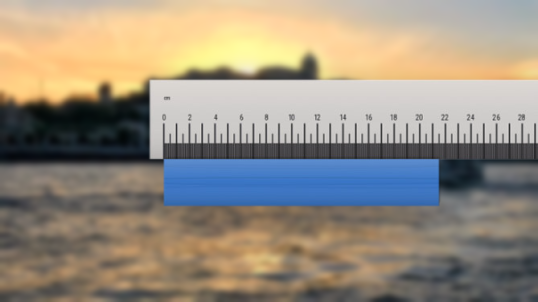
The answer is 21.5 cm
